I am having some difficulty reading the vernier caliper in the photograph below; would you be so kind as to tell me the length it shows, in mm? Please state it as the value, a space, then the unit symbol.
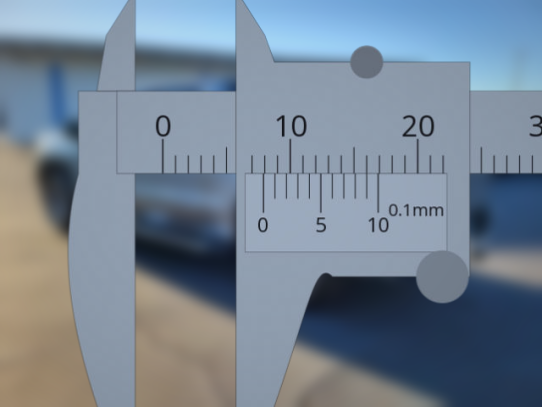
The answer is 7.9 mm
